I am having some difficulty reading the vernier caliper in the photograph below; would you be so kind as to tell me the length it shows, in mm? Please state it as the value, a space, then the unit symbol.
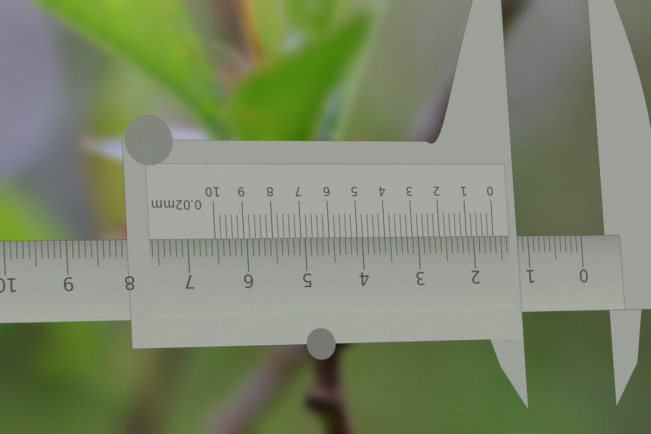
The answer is 16.4 mm
